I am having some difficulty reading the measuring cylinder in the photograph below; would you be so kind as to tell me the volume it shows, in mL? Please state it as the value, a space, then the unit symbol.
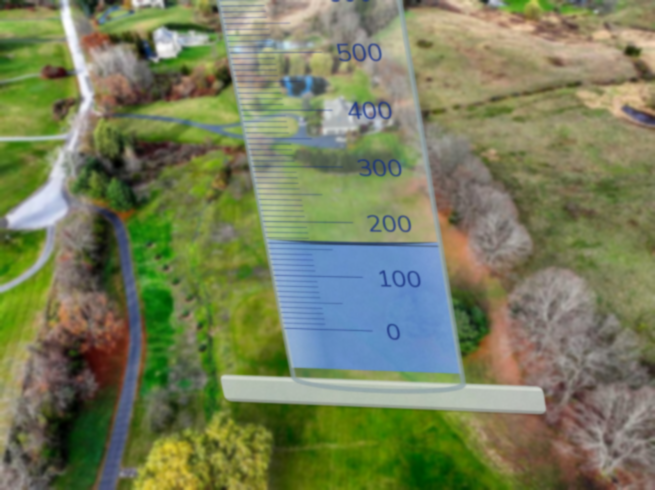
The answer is 160 mL
